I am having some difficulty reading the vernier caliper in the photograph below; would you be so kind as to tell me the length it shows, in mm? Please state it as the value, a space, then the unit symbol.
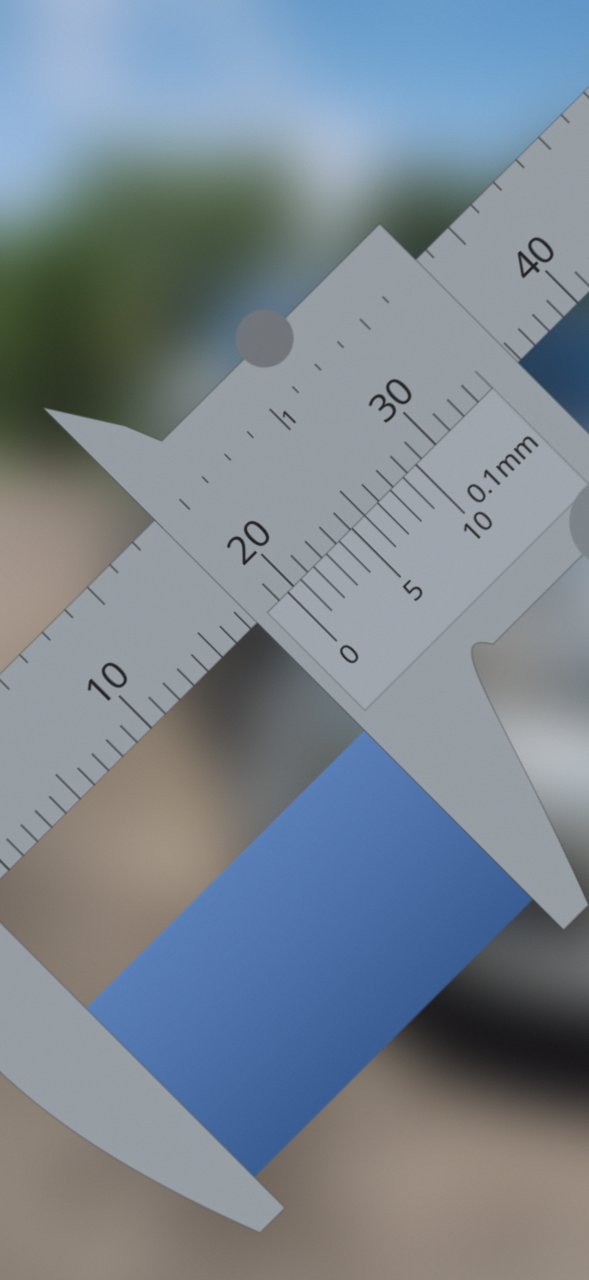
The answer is 19.6 mm
